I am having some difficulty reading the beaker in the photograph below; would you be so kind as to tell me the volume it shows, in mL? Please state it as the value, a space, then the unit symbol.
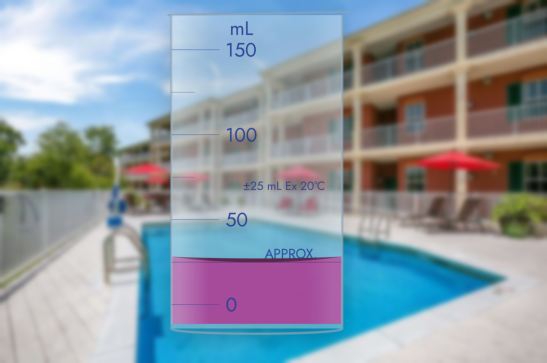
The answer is 25 mL
